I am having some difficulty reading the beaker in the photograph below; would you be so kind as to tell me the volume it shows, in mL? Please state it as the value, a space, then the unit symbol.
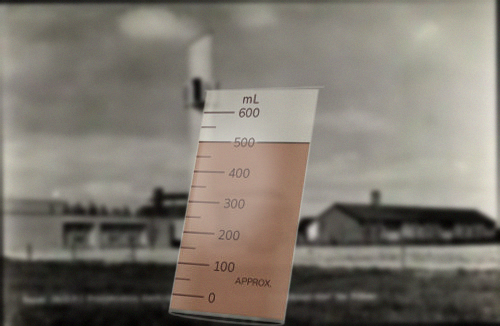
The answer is 500 mL
